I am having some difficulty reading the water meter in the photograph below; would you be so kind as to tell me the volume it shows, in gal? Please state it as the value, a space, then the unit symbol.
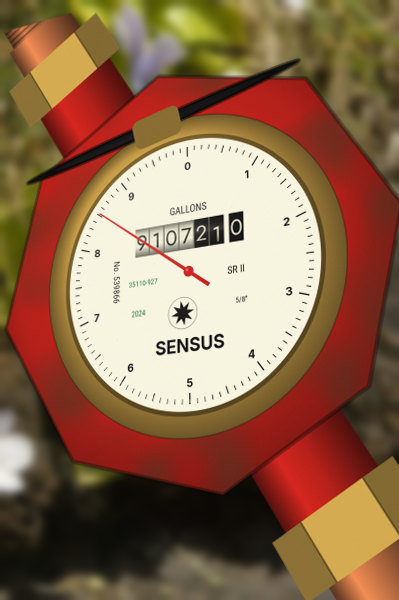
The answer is 9107208.5 gal
